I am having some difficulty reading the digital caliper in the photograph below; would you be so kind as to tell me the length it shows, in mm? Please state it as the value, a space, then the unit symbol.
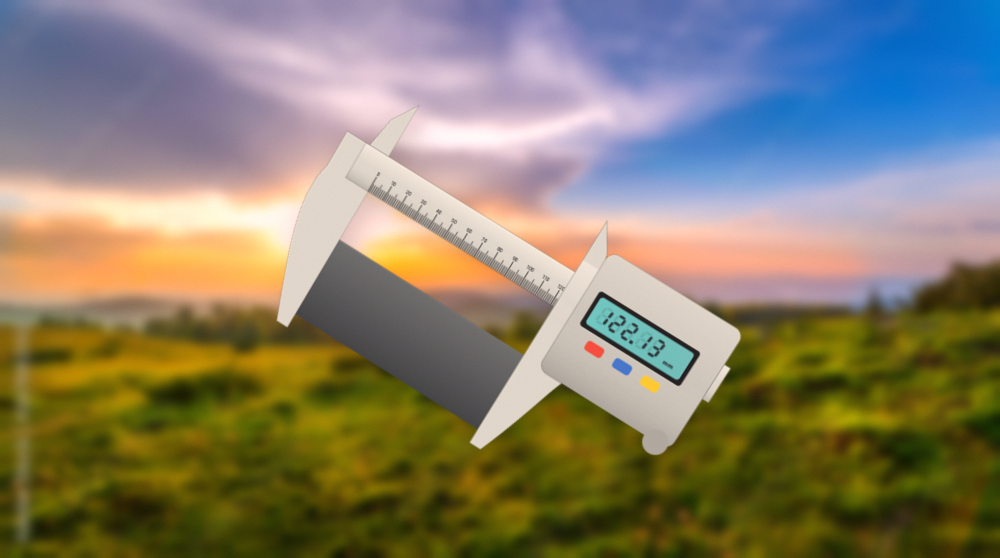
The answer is 122.13 mm
